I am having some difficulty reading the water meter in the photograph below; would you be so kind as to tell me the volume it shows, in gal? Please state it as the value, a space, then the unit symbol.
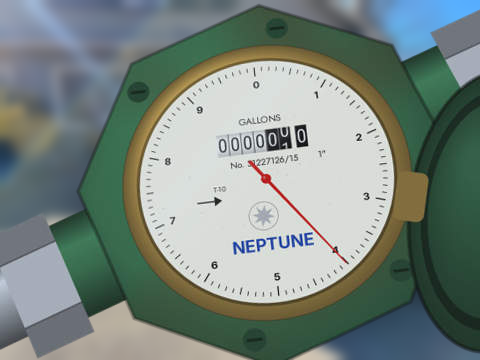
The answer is 4.0 gal
